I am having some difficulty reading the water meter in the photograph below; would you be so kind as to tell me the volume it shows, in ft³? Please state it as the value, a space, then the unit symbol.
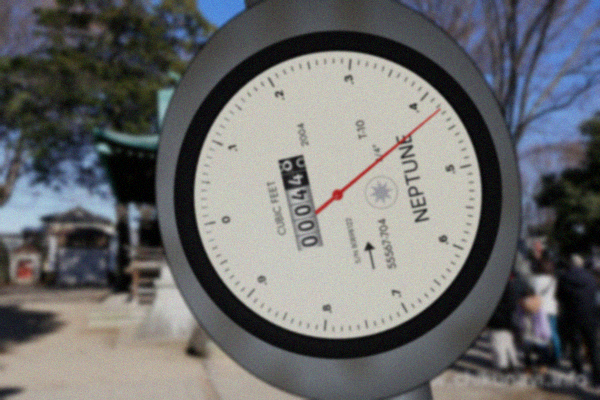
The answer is 448.42 ft³
